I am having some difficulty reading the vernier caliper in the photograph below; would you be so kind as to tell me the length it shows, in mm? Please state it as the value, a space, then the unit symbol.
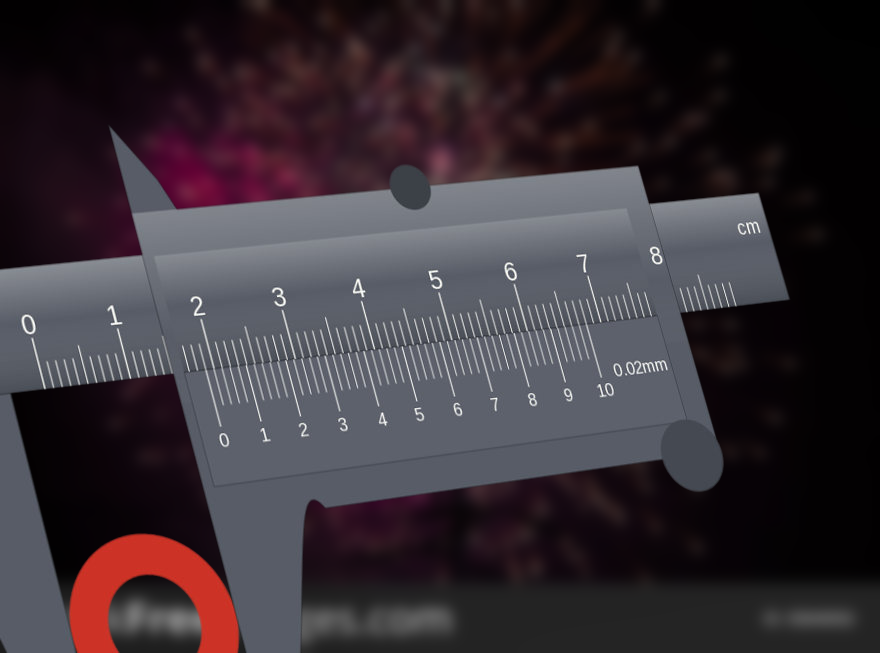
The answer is 19.0 mm
